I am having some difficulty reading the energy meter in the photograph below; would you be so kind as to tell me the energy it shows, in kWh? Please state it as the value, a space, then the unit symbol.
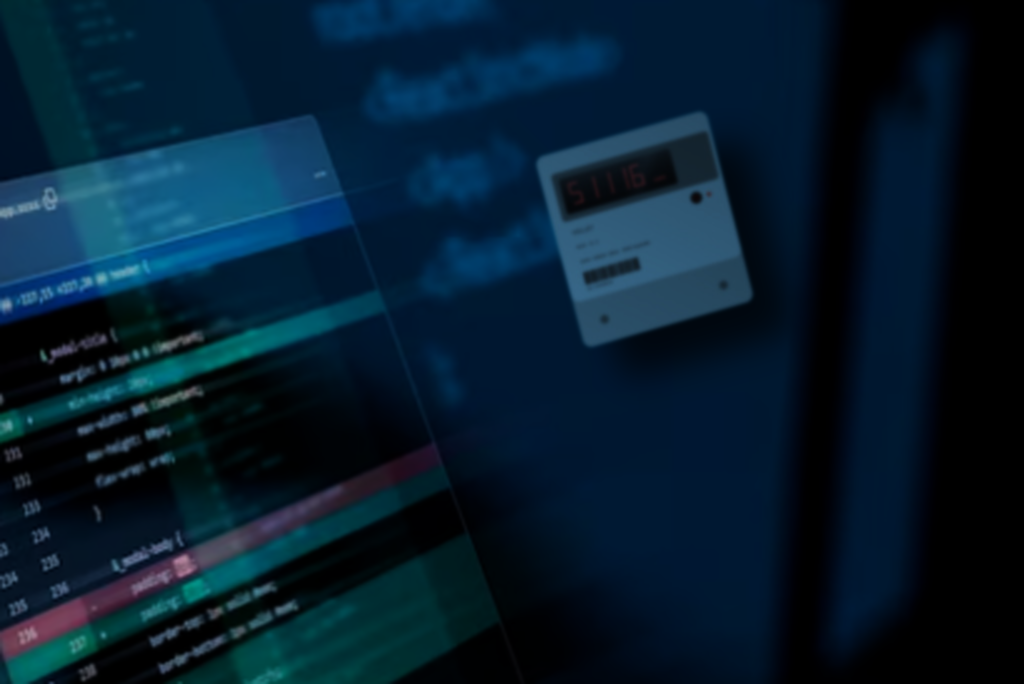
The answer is 51116 kWh
